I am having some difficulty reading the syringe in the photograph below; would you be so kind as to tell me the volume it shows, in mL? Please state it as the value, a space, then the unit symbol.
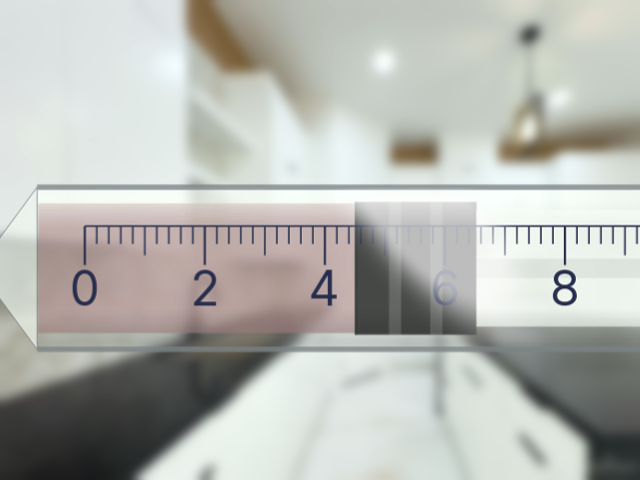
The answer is 4.5 mL
